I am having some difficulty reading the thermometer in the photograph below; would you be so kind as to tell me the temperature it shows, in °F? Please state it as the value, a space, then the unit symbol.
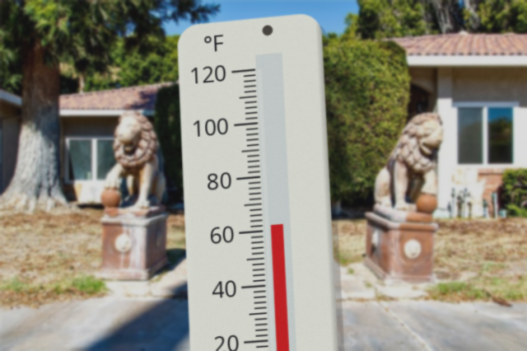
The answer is 62 °F
